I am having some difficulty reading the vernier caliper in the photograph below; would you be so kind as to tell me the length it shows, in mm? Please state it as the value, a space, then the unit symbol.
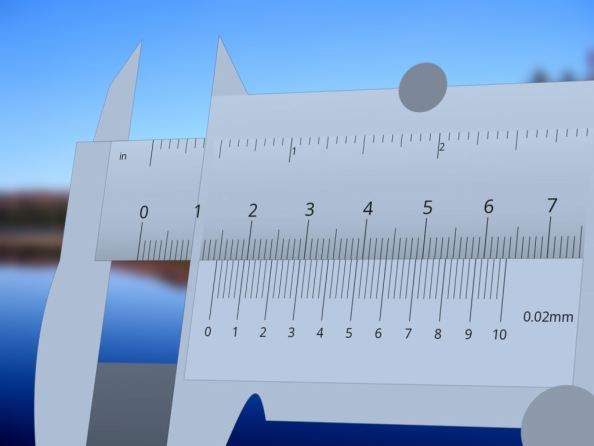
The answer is 14.6 mm
